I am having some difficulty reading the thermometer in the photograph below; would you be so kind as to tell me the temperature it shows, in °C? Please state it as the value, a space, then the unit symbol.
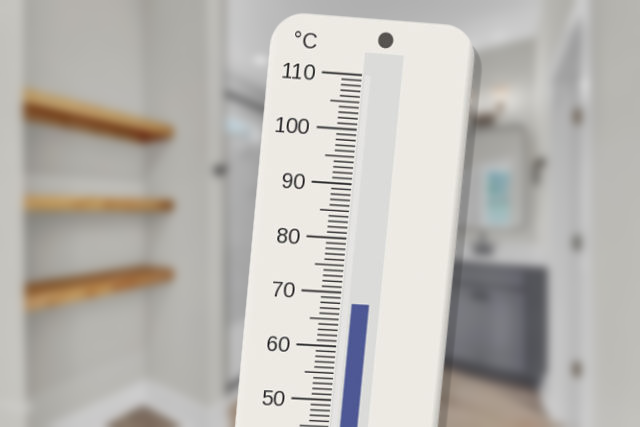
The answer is 68 °C
